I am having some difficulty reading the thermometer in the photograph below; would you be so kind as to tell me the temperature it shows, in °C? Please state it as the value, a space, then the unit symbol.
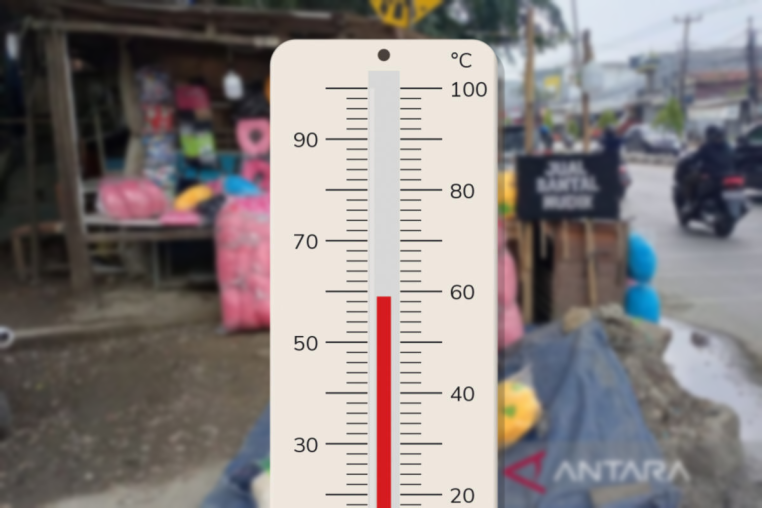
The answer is 59 °C
